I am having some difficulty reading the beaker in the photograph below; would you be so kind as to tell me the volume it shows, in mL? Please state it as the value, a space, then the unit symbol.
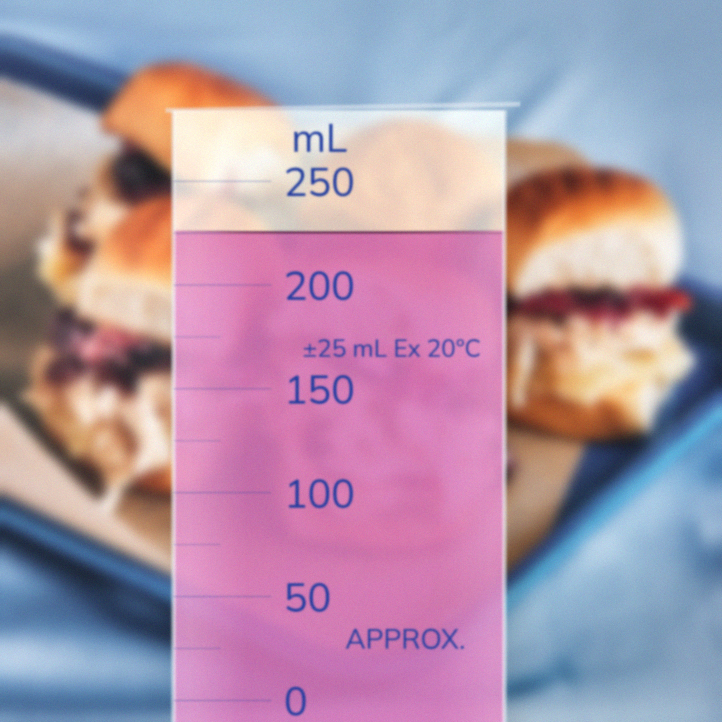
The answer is 225 mL
